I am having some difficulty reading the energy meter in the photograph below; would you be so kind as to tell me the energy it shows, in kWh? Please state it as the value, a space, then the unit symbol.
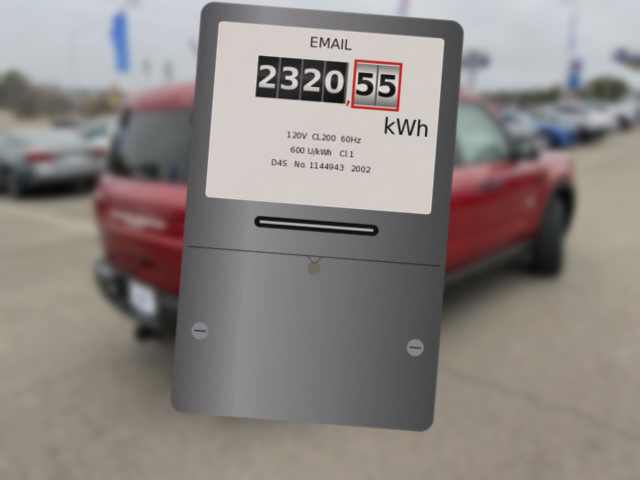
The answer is 2320.55 kWh
